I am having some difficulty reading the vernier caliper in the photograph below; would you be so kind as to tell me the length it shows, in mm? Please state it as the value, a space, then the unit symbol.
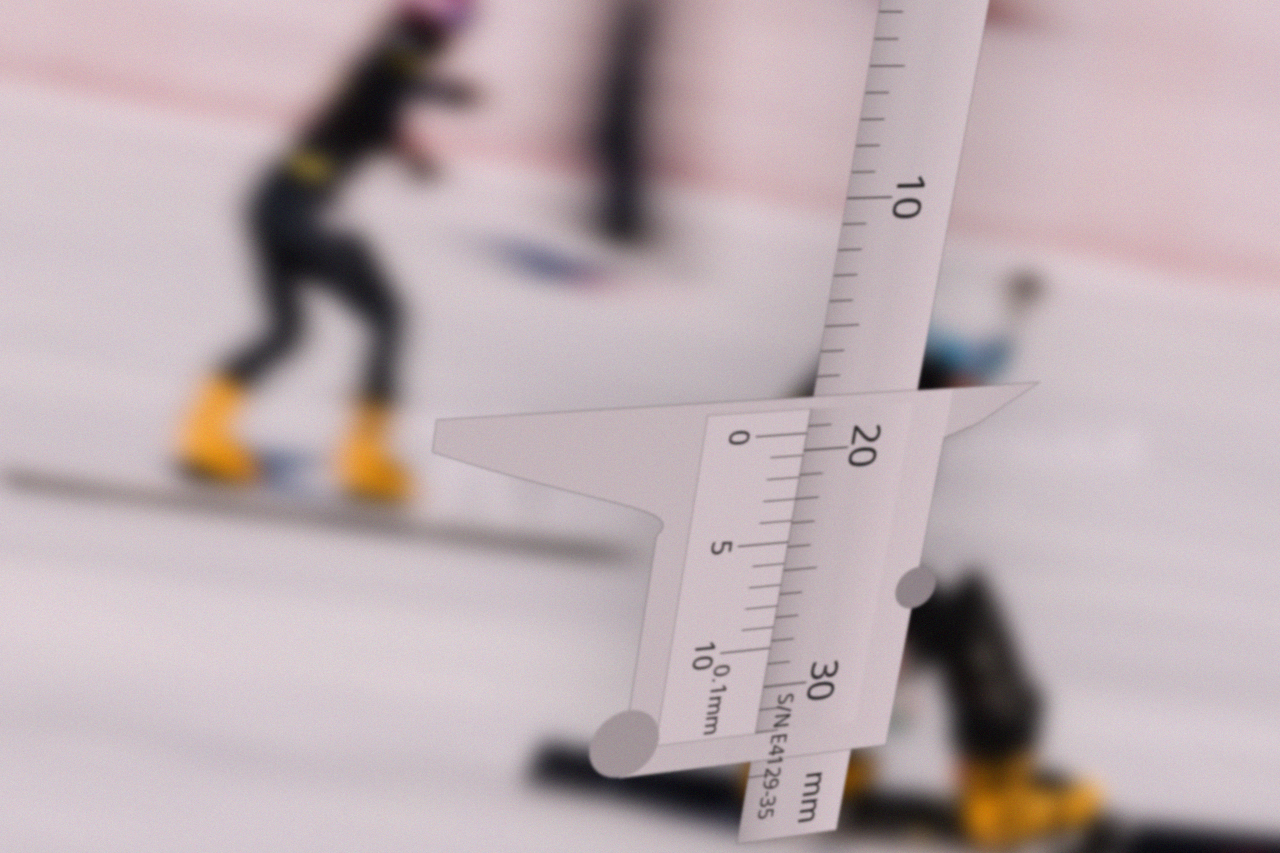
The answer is 19.3 mm
